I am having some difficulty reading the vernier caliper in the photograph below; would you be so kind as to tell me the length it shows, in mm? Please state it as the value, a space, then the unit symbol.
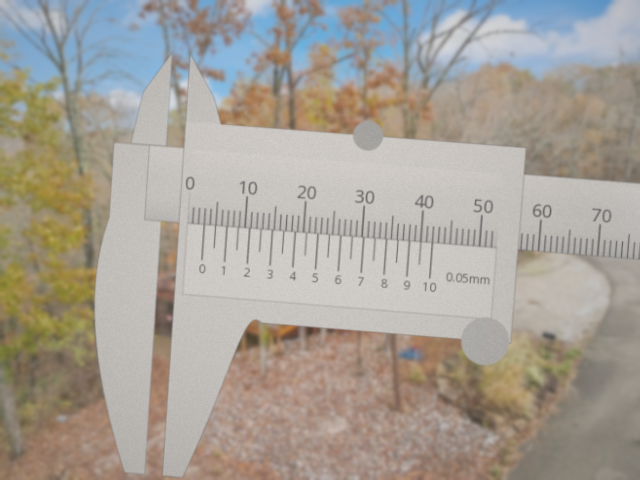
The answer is 3.0 mm
